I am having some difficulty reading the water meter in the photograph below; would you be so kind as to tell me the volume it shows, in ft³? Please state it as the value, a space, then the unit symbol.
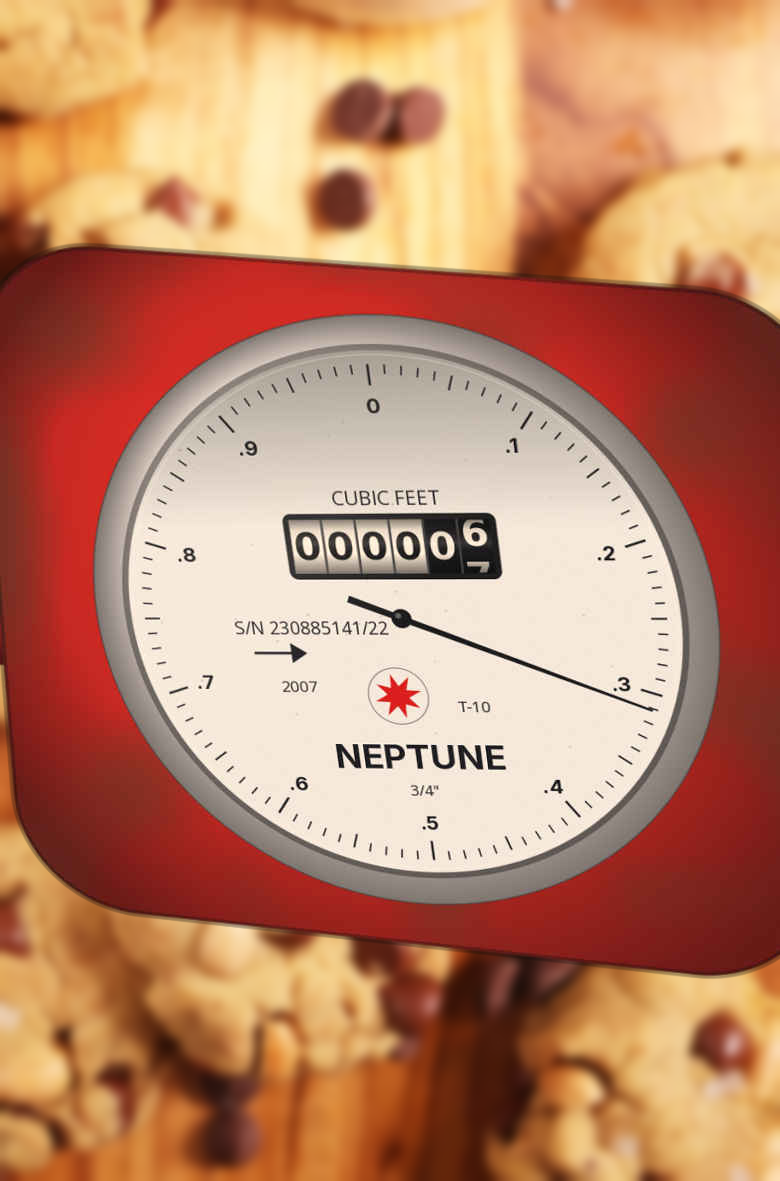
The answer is 6.31 ft³
